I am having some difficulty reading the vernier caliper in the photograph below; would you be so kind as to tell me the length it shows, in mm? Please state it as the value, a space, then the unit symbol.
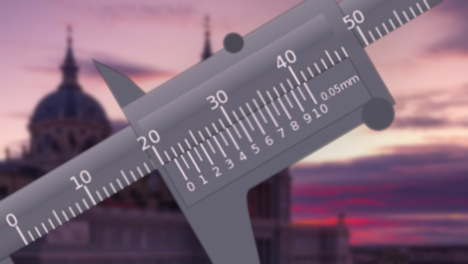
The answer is 21.6 mm
